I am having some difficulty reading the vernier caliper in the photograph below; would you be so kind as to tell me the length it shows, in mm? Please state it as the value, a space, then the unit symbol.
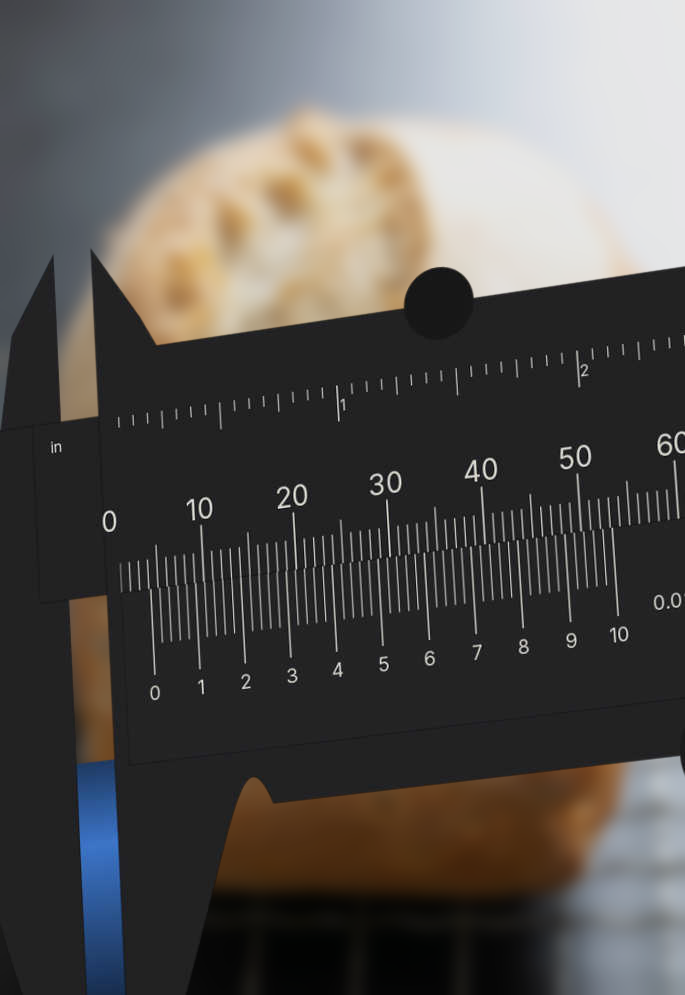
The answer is 4.2 mm
